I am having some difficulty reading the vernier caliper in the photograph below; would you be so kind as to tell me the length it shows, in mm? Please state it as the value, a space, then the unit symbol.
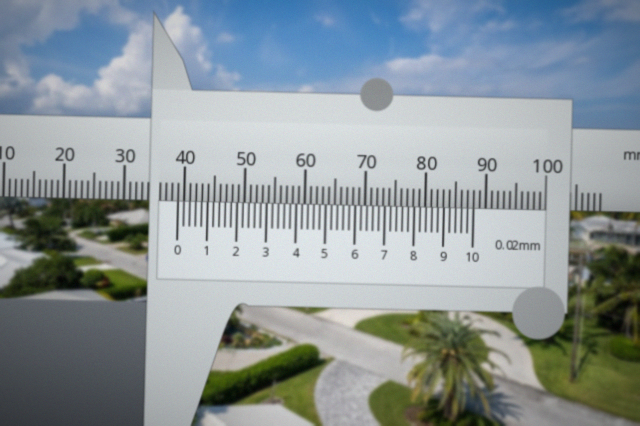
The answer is 39.0 mm
